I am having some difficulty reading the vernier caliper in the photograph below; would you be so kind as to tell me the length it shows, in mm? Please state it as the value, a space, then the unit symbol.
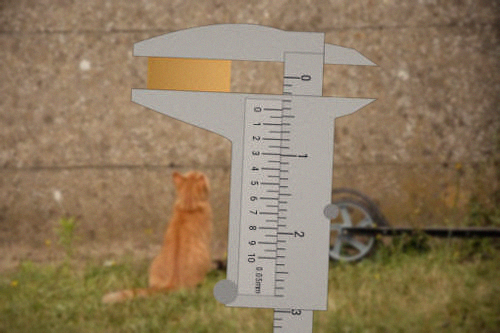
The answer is 4.2 mm
